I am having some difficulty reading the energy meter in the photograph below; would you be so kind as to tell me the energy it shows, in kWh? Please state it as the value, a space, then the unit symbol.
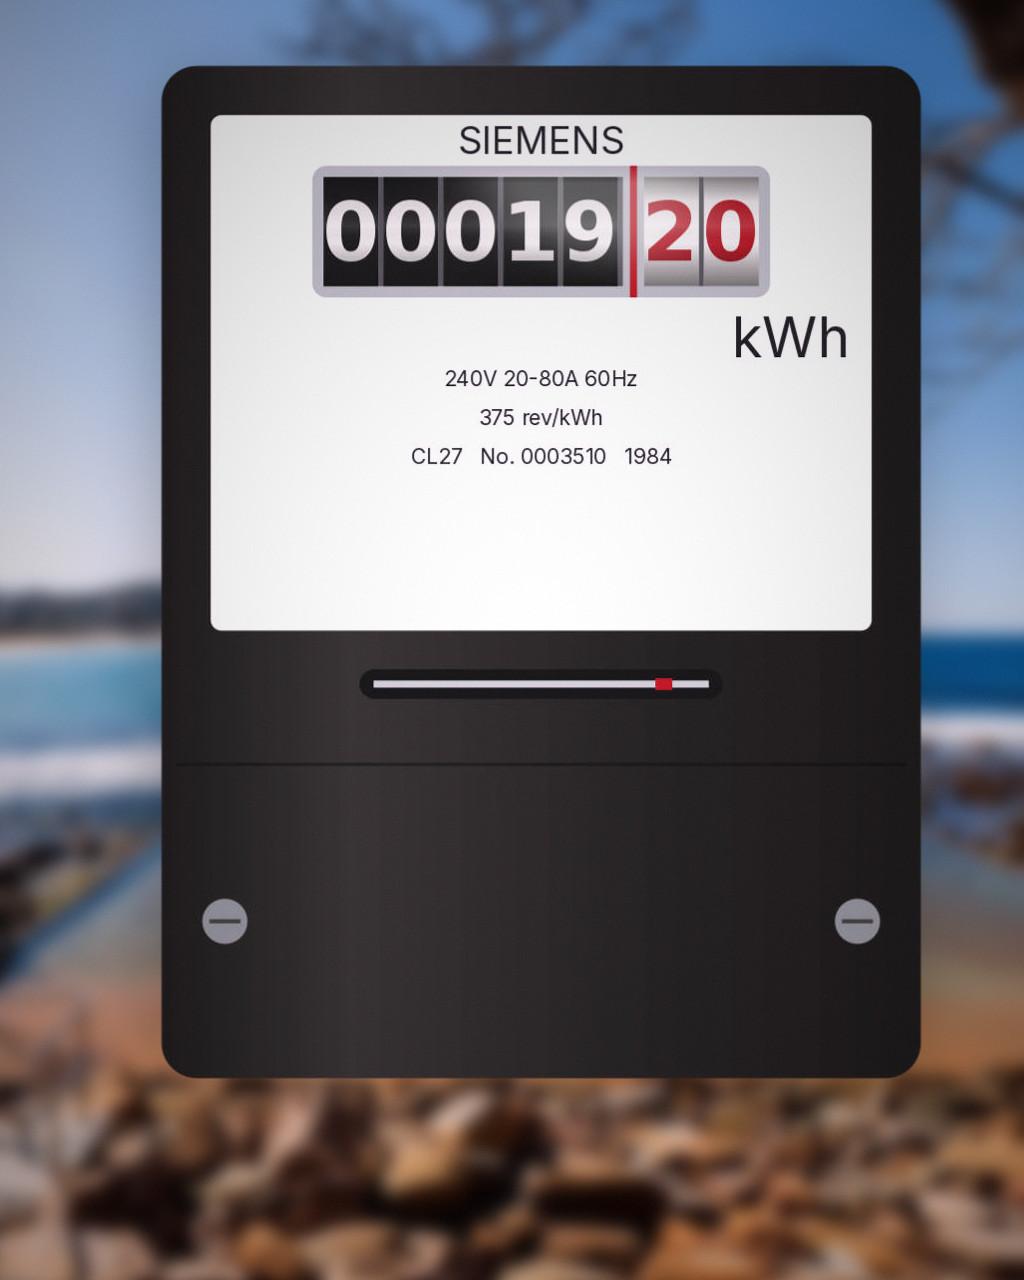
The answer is 19.20 kWh
